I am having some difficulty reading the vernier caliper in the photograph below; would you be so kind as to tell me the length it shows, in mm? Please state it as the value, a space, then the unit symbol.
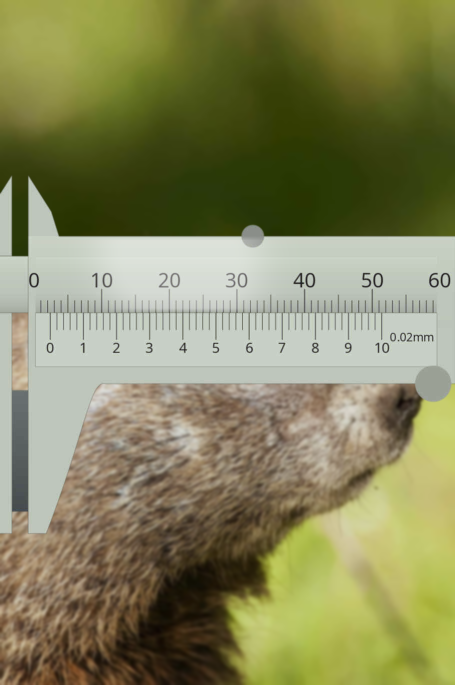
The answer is 2.4 mm
